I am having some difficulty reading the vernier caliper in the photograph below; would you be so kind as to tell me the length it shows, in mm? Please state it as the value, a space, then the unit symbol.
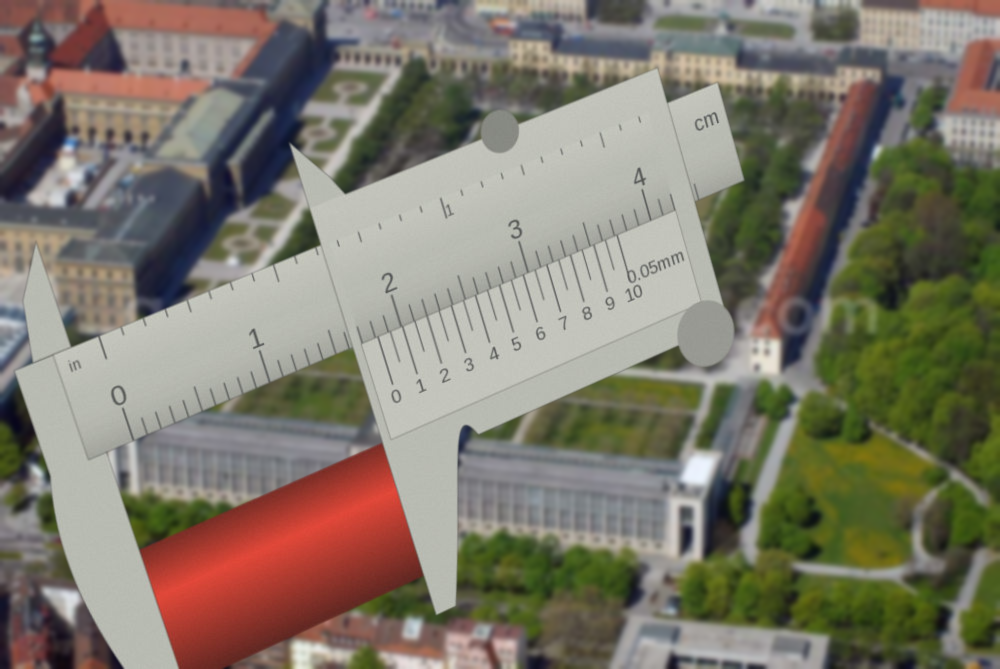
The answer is 18.2 mm
